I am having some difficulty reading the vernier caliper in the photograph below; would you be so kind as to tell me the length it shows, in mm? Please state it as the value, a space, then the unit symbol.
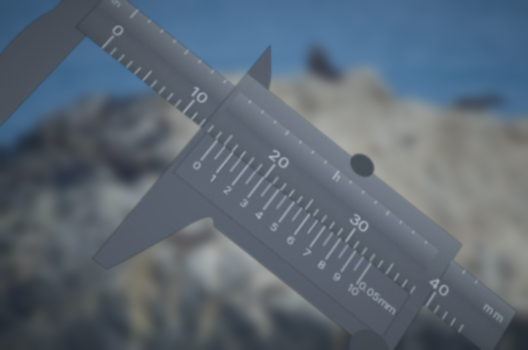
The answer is 14.2 mm
